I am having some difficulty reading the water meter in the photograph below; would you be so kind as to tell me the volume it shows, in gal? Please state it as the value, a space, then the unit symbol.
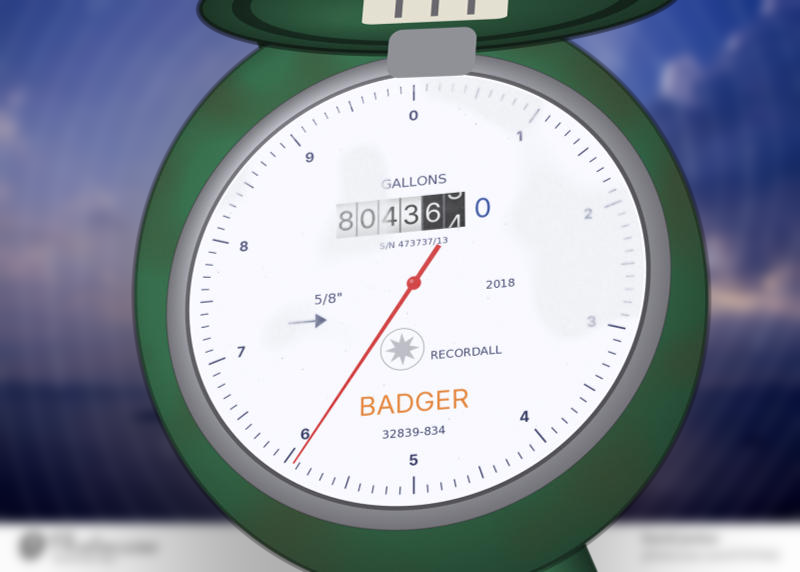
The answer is 8043635.9 gal
